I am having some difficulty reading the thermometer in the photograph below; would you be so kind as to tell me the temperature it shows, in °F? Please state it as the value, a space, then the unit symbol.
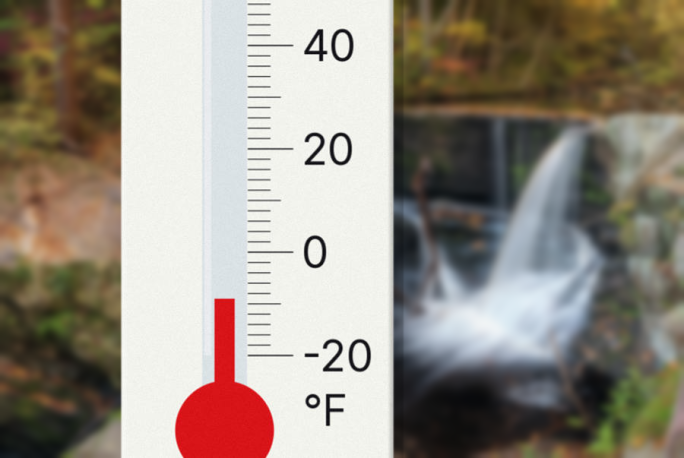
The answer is -9 °F
